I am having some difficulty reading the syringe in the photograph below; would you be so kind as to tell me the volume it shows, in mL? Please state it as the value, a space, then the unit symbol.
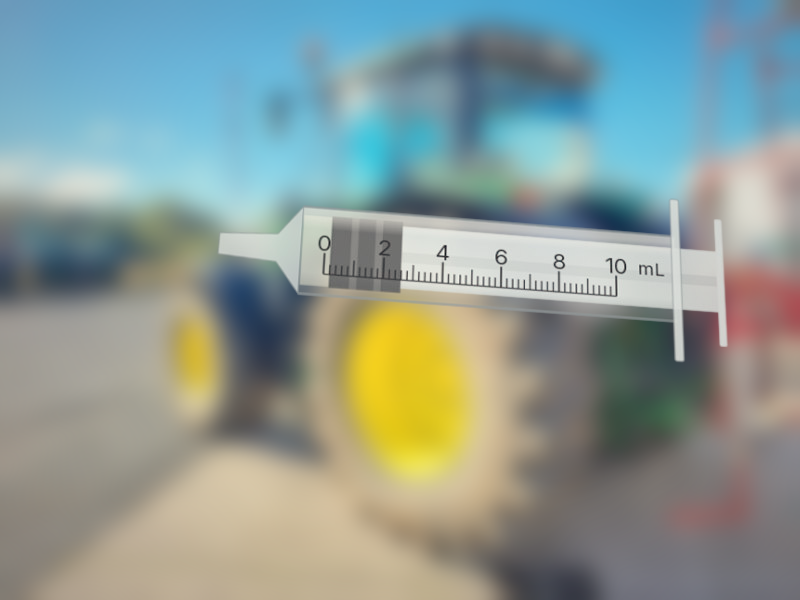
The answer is 0.2 mL
